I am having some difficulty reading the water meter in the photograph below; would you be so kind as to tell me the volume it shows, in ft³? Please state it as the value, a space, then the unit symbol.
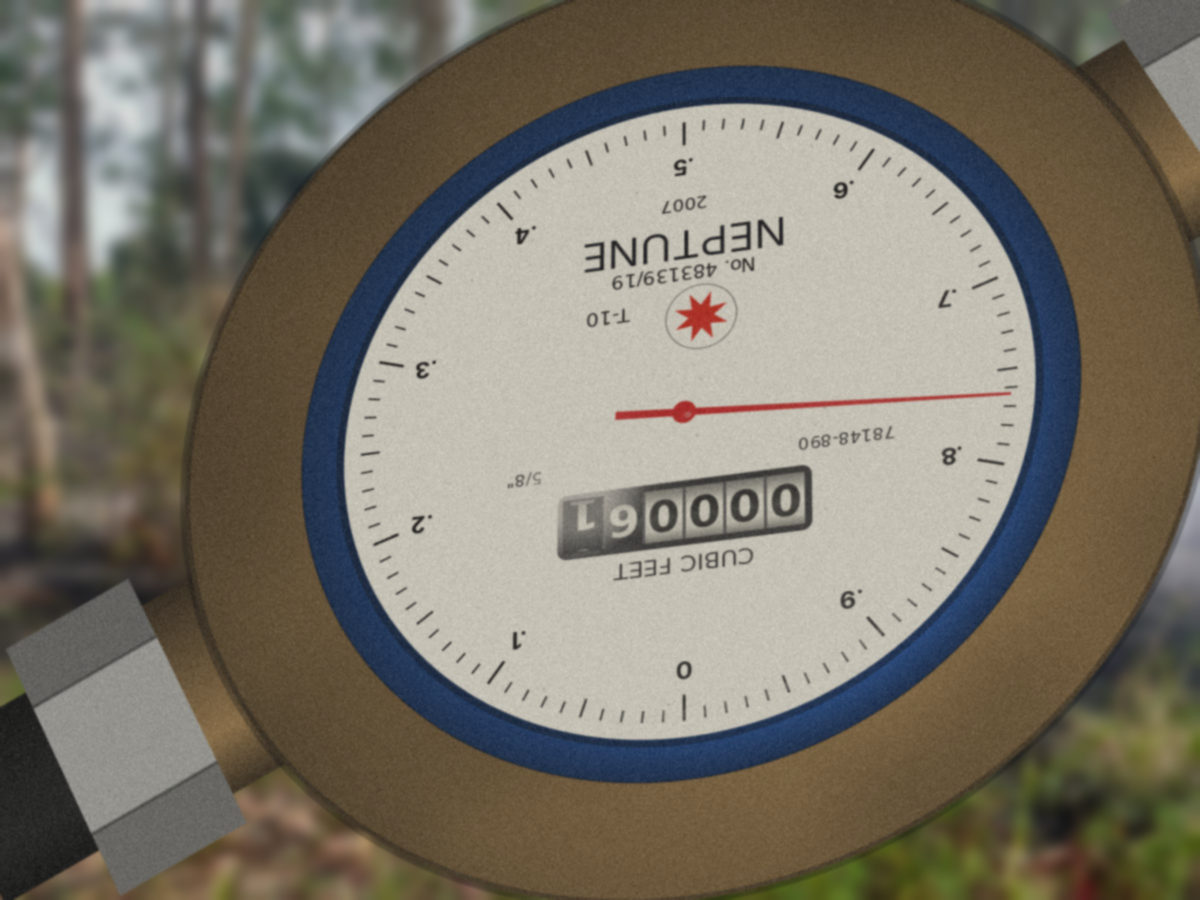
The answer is 60.76 ft³
